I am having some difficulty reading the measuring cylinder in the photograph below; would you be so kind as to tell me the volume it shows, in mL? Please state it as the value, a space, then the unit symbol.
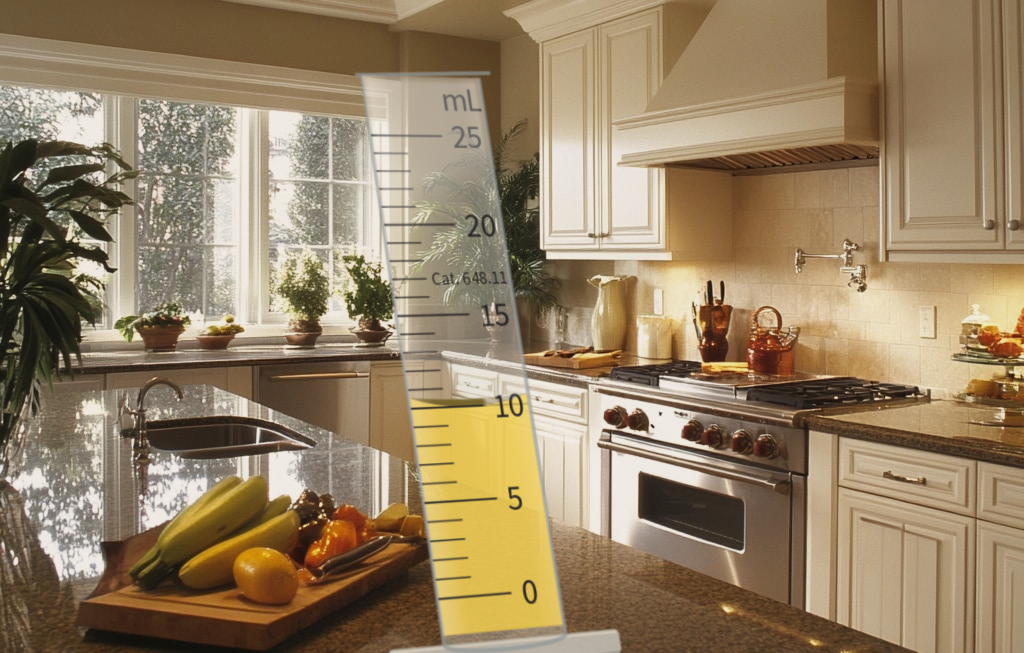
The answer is 10 mL
